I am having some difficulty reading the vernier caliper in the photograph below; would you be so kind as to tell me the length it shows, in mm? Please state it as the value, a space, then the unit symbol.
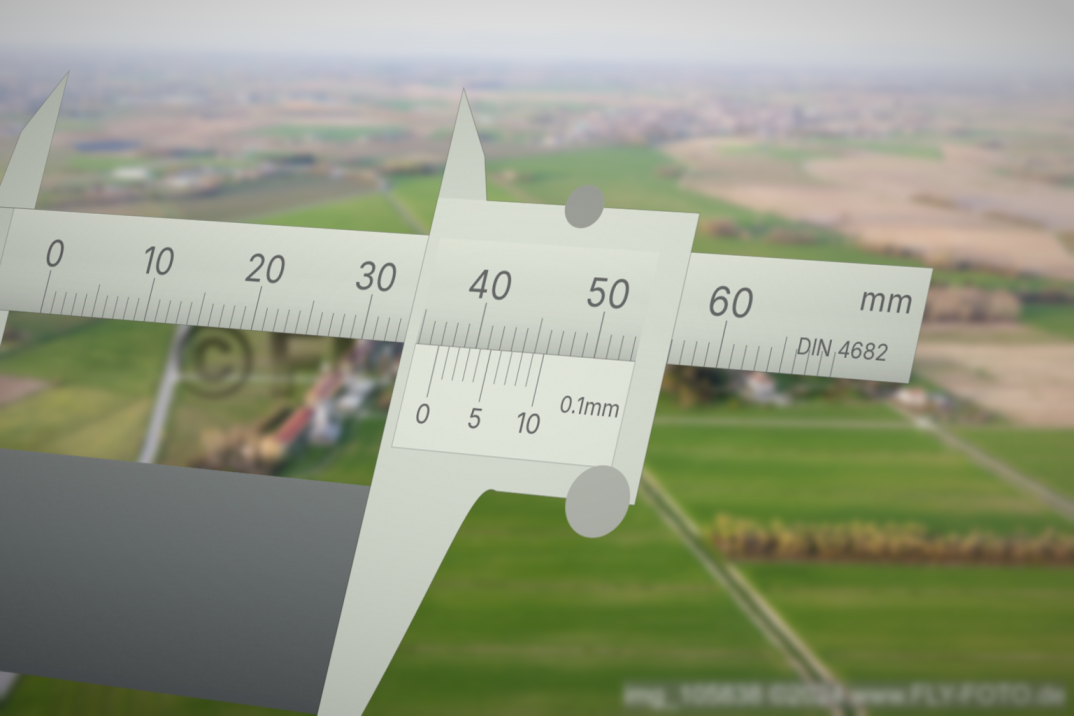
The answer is 36.8 mm
